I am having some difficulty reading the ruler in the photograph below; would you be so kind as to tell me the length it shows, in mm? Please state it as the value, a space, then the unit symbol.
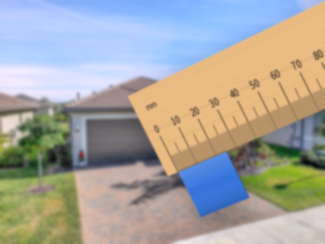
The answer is 25 mm
